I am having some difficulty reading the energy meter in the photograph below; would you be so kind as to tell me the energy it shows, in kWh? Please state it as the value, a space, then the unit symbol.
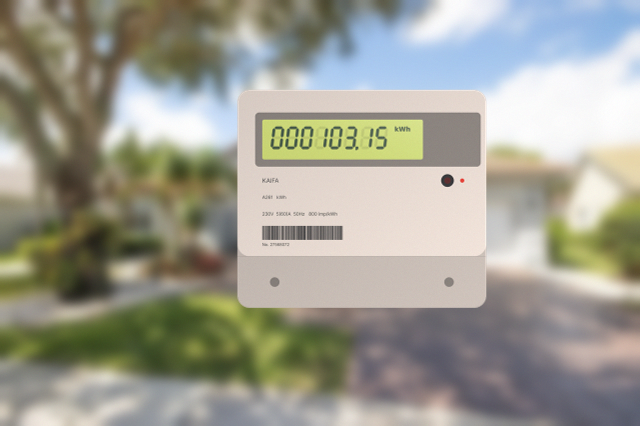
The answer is 103.15 kWh
